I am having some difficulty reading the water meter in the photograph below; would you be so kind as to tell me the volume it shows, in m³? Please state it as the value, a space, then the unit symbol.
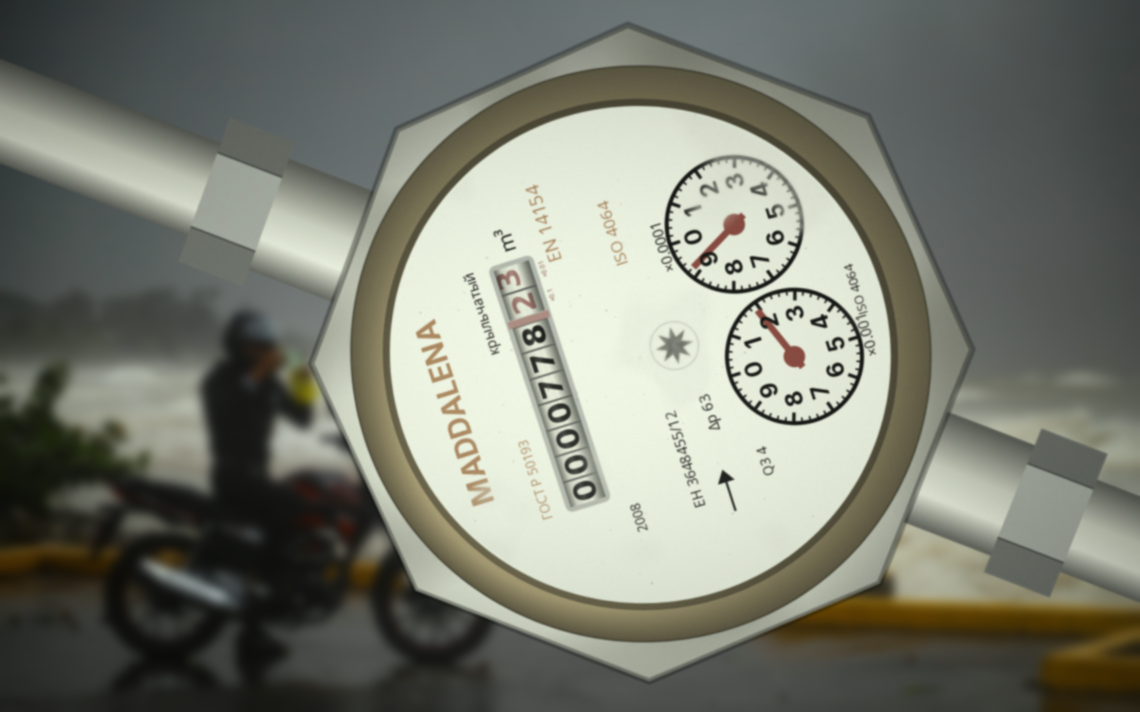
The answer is 778.2319 m³
